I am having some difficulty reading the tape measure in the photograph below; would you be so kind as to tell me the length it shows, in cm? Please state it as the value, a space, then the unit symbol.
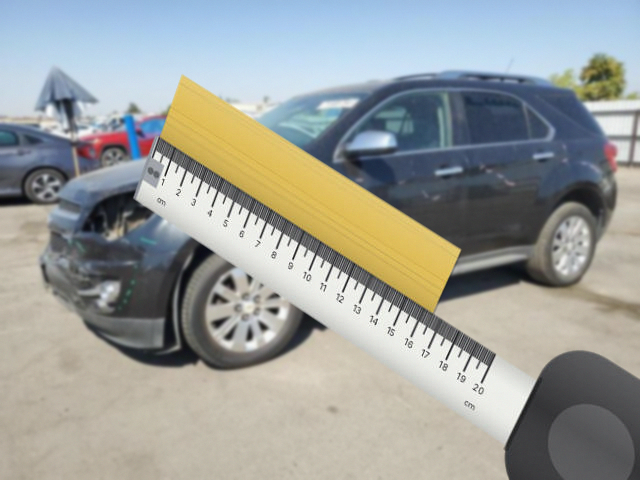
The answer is 16.5 cm
